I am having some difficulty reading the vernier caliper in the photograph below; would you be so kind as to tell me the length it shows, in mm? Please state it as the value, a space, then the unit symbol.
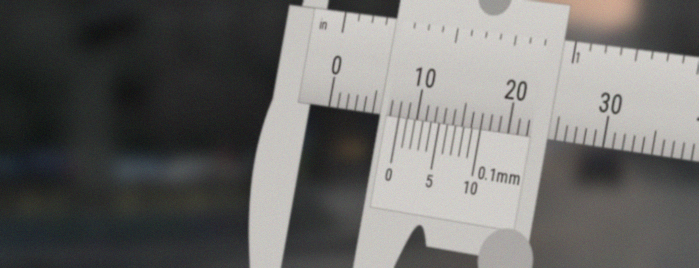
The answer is 8.0 mm
